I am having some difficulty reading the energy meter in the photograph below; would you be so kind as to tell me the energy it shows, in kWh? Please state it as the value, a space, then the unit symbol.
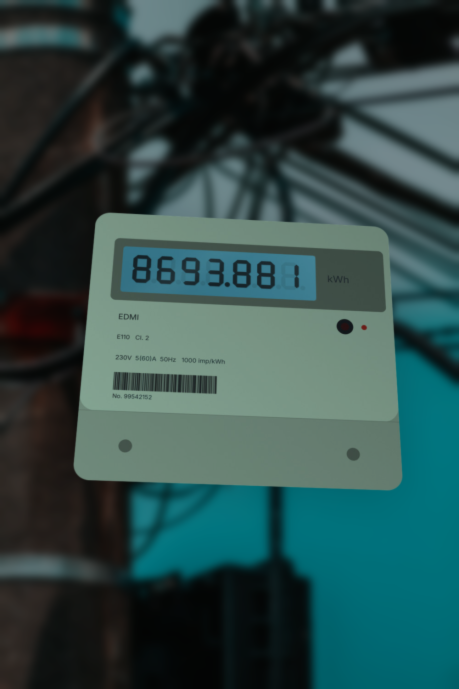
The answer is 8693.881 kWh
